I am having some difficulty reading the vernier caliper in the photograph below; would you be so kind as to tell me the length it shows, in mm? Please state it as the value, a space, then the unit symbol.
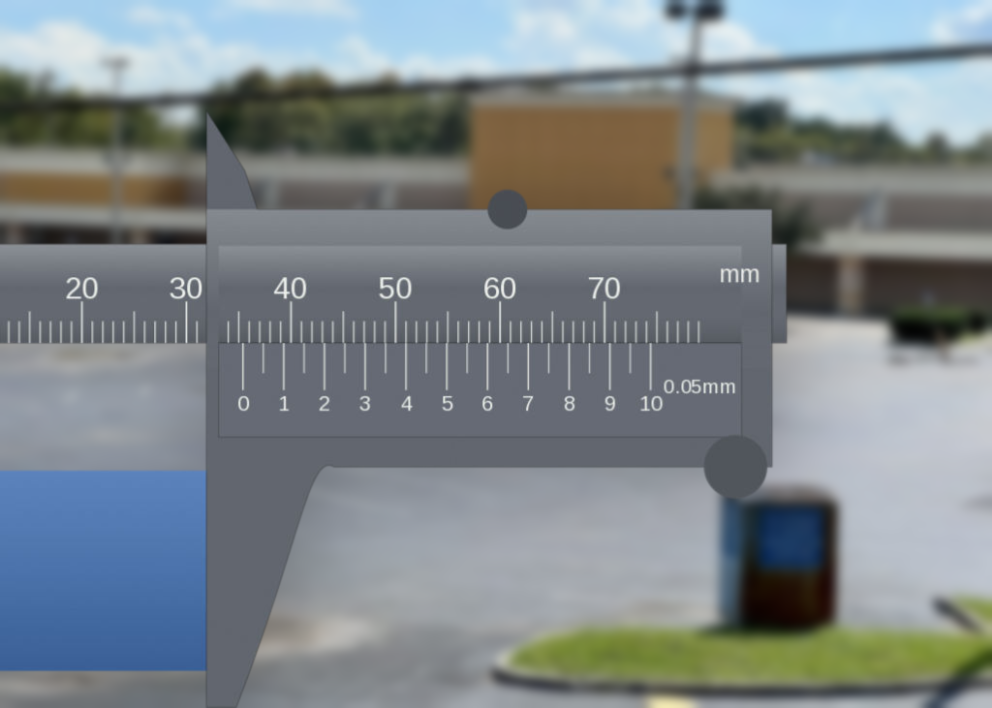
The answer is 35.4 mm
